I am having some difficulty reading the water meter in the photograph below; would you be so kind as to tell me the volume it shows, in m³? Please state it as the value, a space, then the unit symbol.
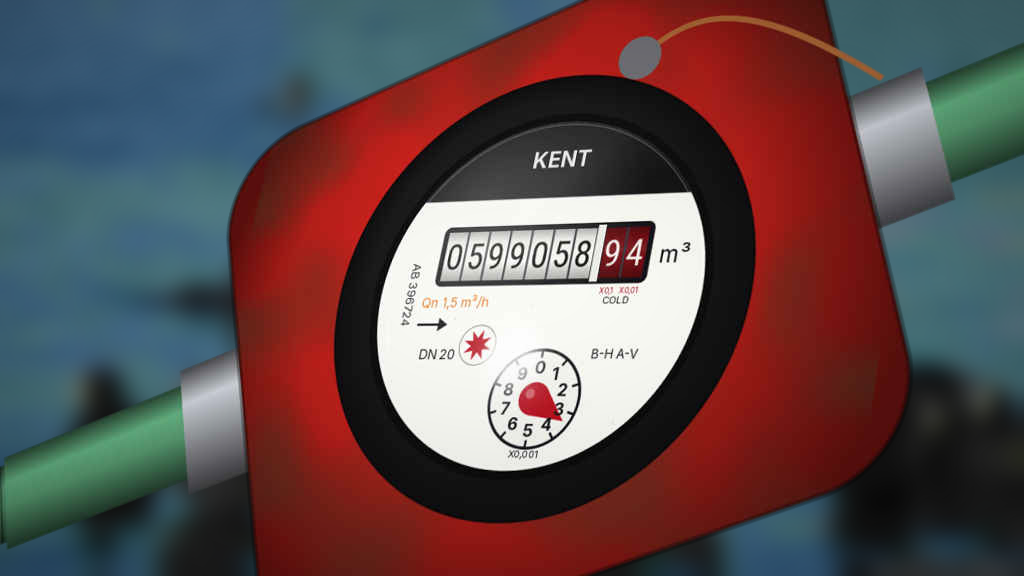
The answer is 599058.943 m³
